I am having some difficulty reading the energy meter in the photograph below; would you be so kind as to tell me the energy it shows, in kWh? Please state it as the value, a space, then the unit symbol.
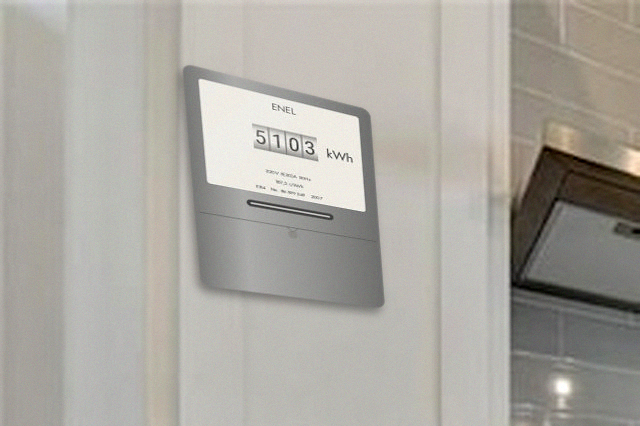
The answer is 5103 kWh
